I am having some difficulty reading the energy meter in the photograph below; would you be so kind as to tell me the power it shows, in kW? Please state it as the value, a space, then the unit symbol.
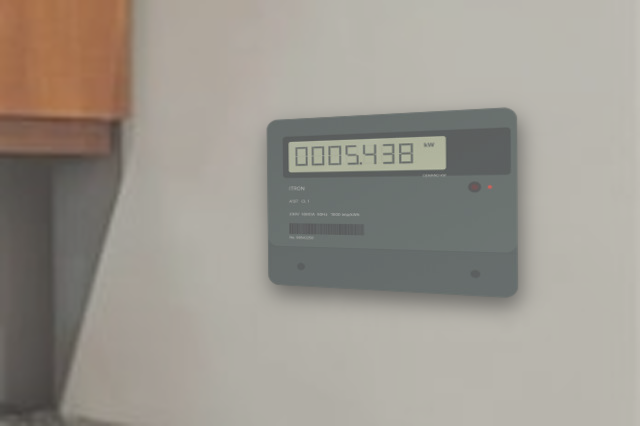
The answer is 5.438 kW
